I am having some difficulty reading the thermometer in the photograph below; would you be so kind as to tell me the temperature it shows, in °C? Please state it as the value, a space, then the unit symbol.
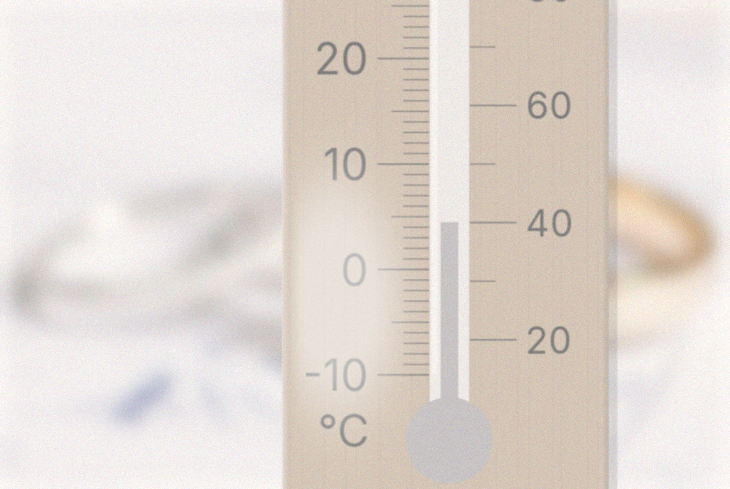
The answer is 4.5 °C
